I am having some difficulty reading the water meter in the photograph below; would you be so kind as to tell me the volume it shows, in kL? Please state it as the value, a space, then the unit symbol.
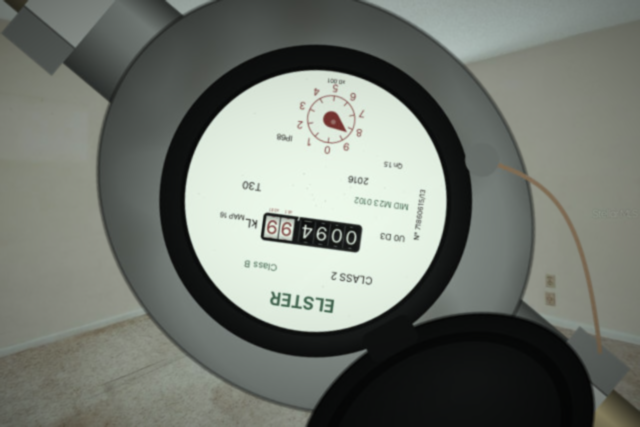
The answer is 94.998 kL
